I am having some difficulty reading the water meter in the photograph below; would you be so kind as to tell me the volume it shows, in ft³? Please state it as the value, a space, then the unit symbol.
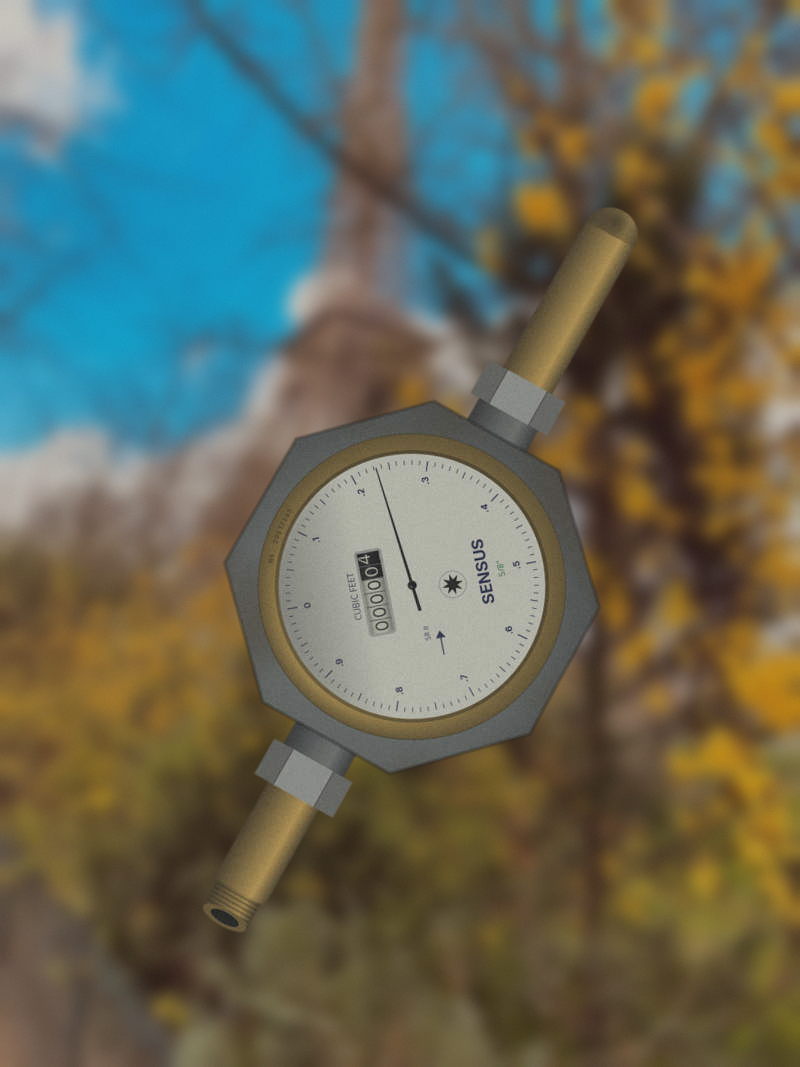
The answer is 4.23 ft³
